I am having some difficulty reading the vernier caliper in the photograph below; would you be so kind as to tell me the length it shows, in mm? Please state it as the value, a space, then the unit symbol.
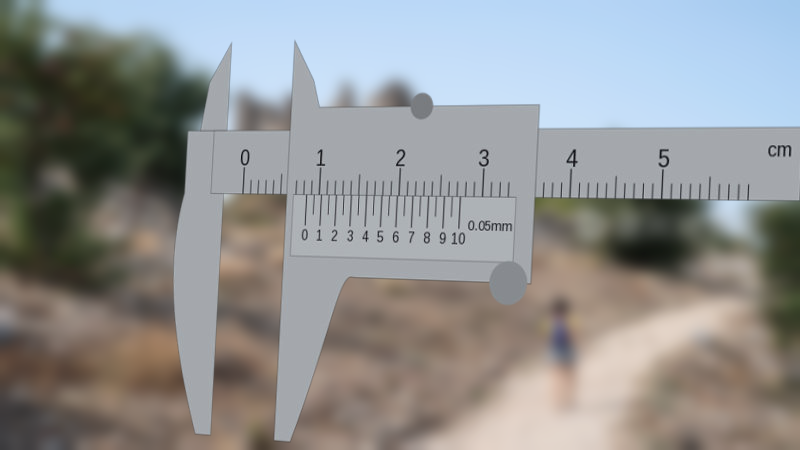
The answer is 8.4 mm
